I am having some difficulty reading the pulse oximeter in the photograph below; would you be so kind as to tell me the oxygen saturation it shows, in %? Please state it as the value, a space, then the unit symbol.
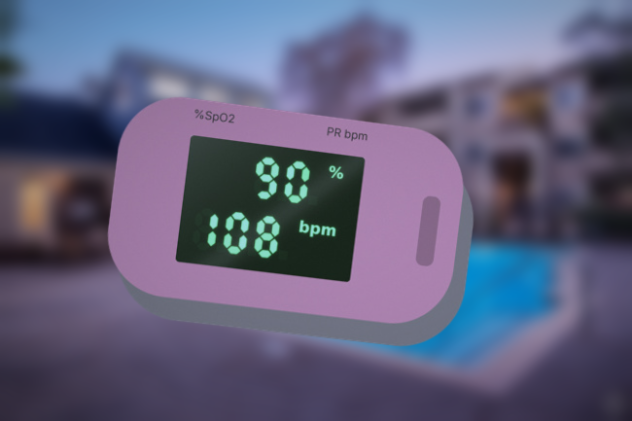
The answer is 90 %
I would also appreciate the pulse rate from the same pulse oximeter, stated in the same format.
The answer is 108 bpm
